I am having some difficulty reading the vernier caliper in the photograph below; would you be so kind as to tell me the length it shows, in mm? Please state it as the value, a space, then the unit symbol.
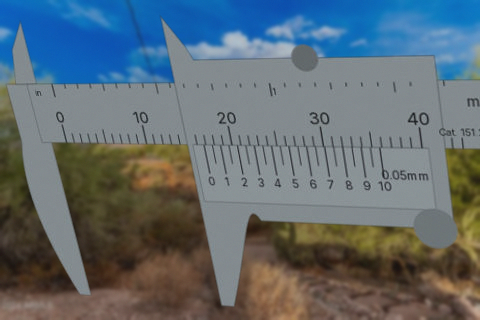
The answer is 16.8 mm
